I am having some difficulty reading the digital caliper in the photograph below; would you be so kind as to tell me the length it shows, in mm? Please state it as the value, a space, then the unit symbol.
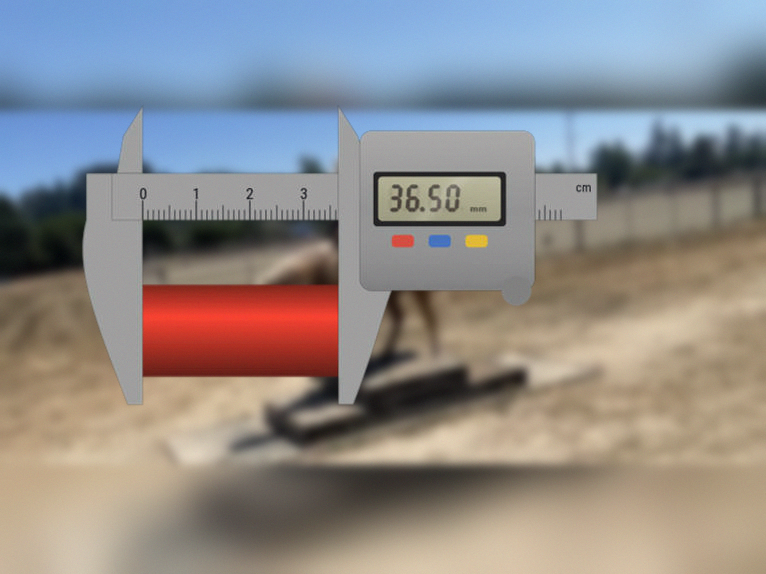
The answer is 36.50 mm
